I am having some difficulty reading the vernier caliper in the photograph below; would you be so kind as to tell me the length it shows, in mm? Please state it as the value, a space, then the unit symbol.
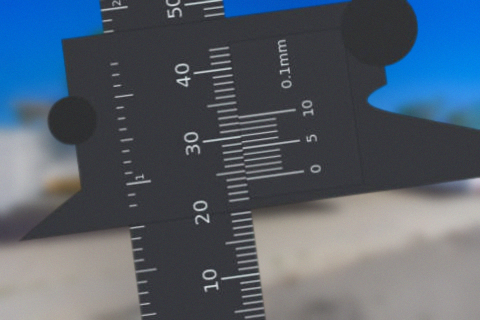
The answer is 23.8 mm
